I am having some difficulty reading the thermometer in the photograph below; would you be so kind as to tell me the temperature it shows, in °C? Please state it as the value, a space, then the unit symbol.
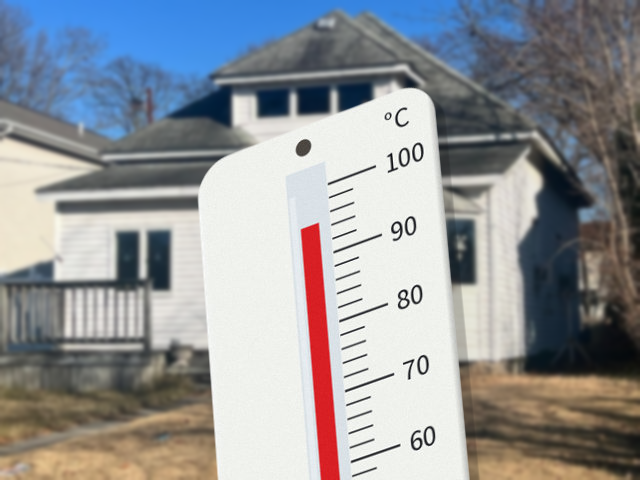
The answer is 95 °C
